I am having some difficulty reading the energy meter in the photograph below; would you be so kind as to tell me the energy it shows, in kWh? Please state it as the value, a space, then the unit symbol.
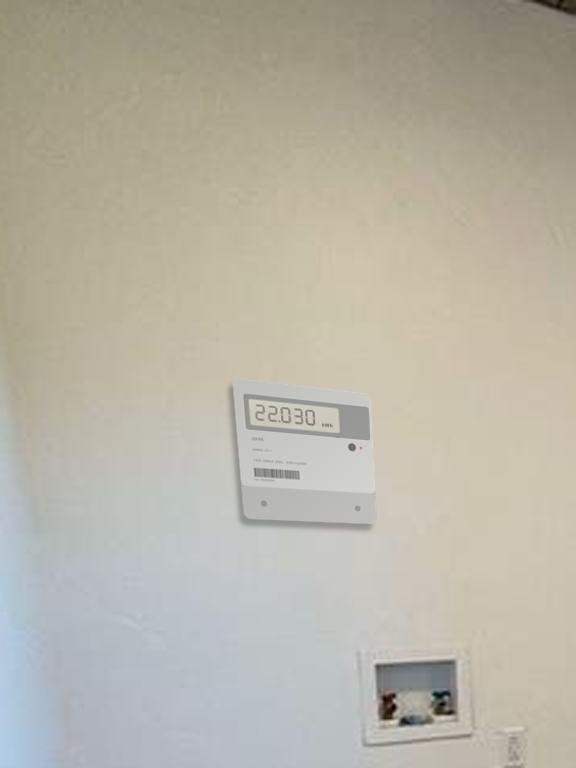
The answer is 22.030 kWh
